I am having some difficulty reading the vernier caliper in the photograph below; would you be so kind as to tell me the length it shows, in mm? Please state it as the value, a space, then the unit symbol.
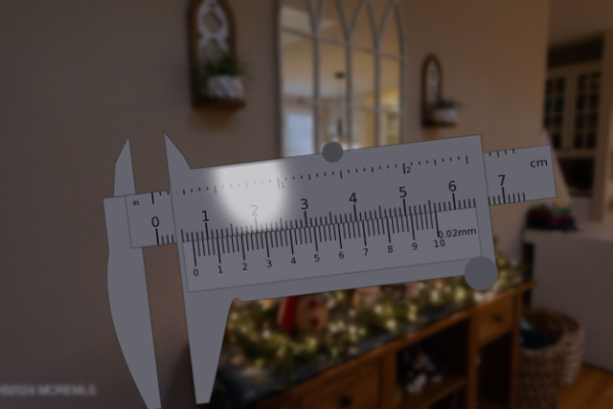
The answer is 7.0 mm
